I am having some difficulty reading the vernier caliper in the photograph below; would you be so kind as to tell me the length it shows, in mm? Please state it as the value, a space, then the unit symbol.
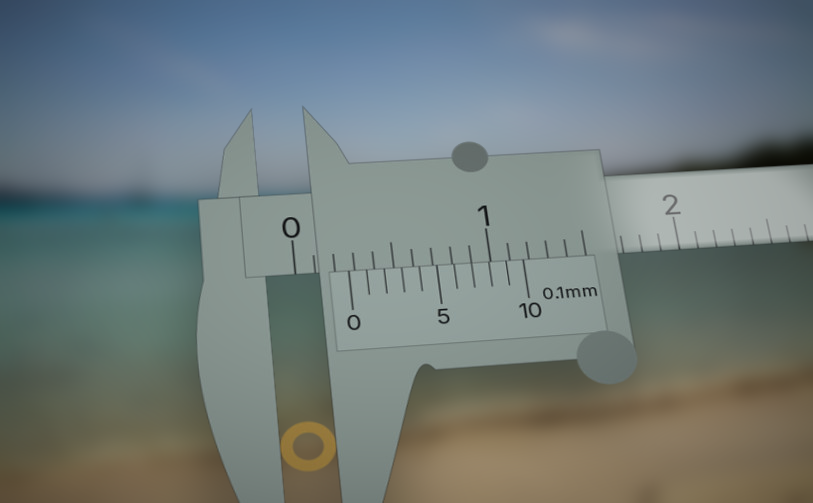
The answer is 2.7 mm
